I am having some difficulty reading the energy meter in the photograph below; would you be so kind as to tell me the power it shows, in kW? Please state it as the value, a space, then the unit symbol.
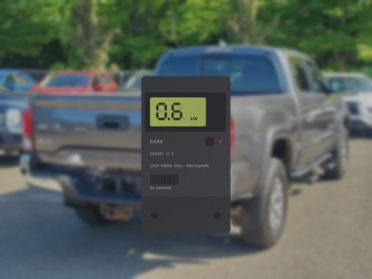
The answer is 0.6 kW
